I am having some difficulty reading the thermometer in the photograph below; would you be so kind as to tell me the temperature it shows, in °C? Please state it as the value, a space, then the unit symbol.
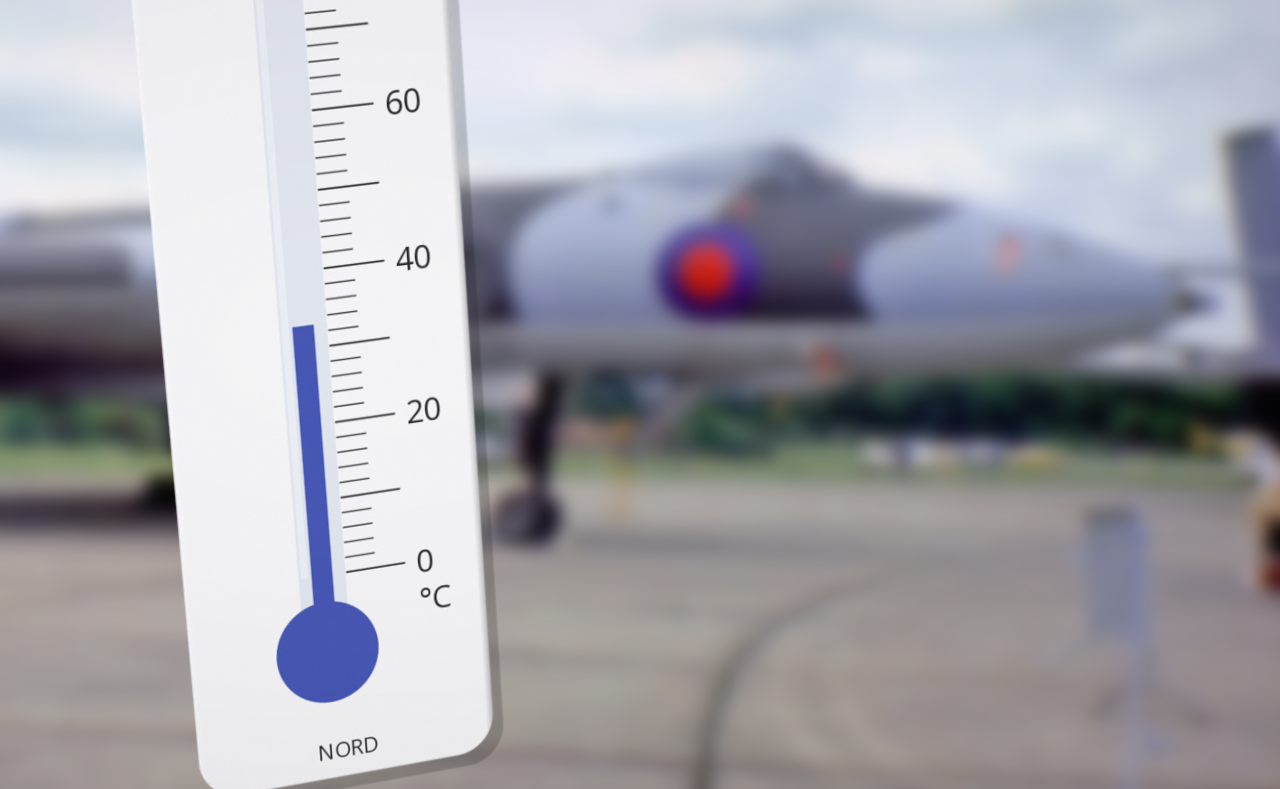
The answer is 33 °C
